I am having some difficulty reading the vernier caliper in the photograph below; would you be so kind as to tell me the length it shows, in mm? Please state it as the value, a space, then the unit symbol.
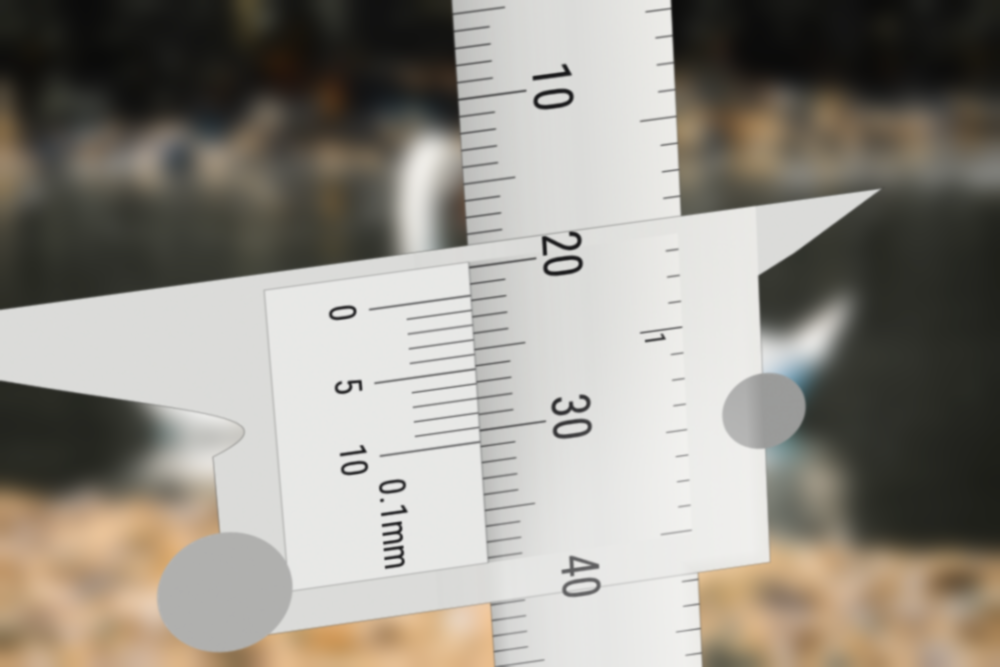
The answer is 21.7 mm
